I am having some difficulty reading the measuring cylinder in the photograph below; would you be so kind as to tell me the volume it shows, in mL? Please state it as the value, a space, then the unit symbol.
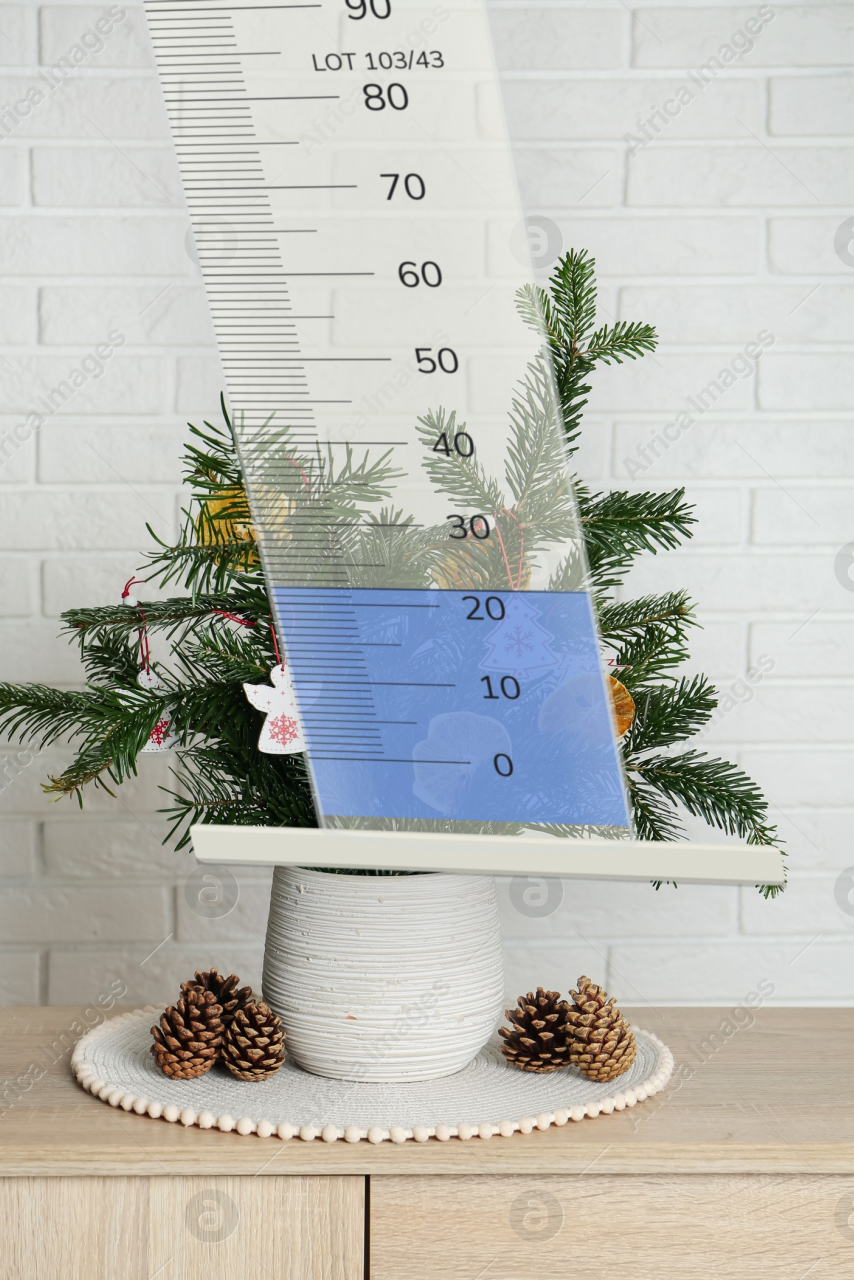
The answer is 22 mL
